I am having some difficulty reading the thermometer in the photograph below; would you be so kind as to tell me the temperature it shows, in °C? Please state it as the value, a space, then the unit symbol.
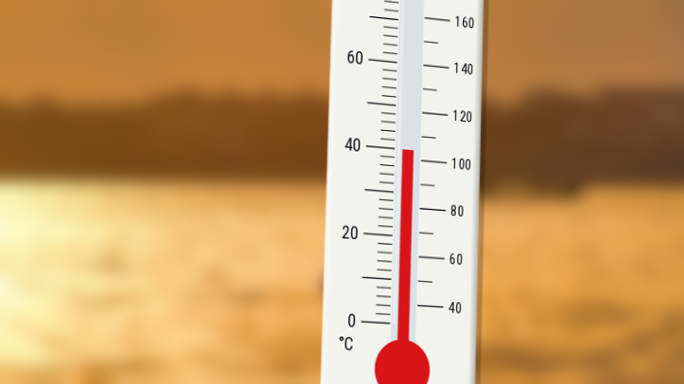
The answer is 40 °C
